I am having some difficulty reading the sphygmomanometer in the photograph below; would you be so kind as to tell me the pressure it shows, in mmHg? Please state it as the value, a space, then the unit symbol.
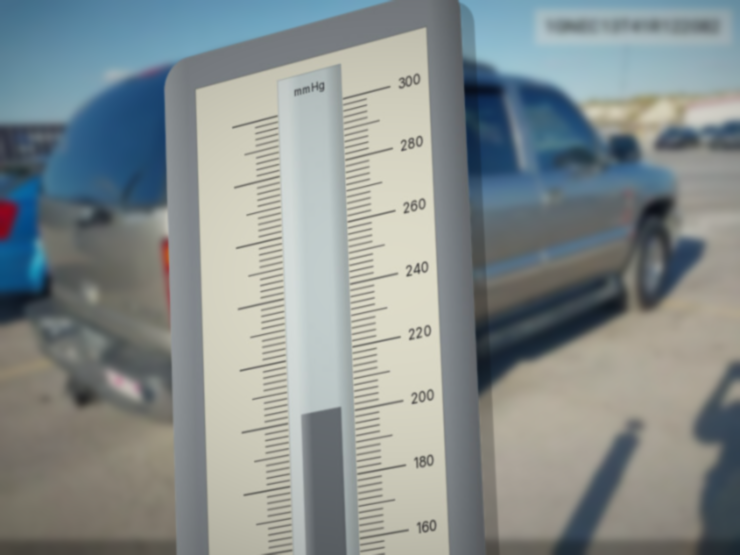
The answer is 202 mmHg
